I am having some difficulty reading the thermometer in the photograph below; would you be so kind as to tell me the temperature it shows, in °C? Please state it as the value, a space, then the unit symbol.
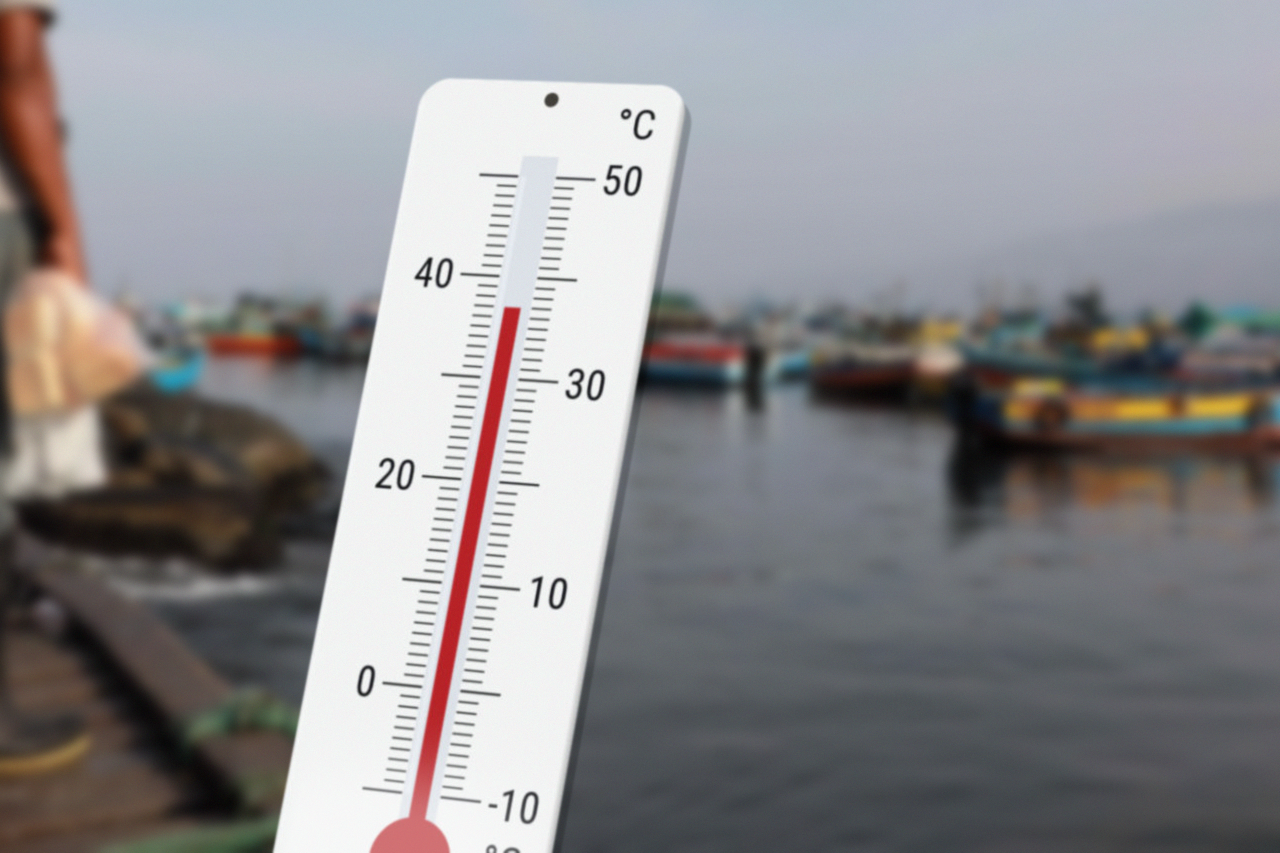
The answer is 37 °C
